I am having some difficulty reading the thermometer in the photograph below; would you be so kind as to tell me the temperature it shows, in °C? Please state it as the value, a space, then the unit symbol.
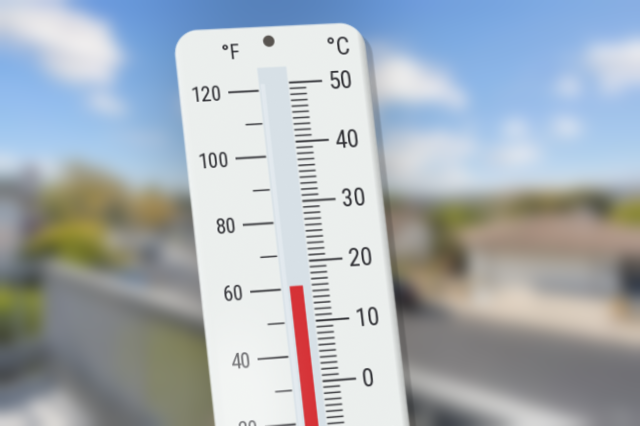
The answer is 16 °C
